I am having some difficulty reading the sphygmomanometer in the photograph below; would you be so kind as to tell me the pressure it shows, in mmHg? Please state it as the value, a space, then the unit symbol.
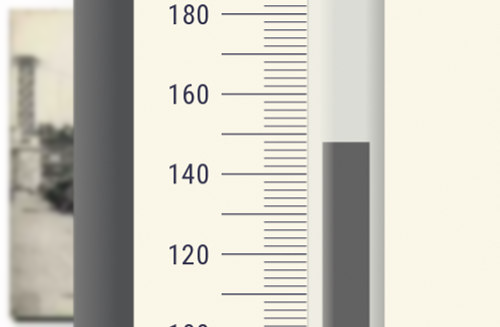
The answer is 148 mmHg
